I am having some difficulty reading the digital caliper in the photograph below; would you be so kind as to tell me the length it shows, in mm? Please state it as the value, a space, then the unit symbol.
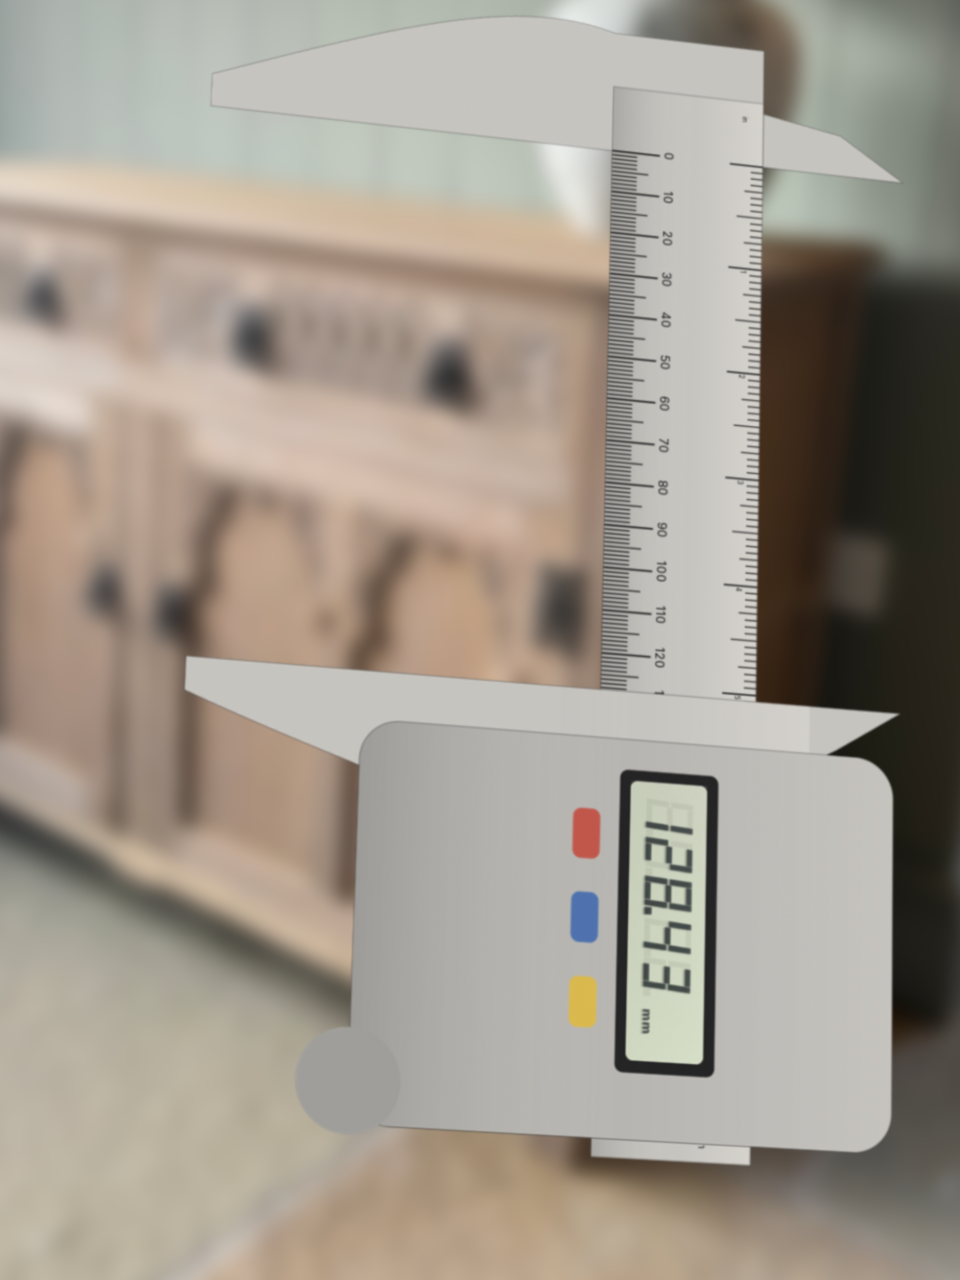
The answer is 128.43 mm
